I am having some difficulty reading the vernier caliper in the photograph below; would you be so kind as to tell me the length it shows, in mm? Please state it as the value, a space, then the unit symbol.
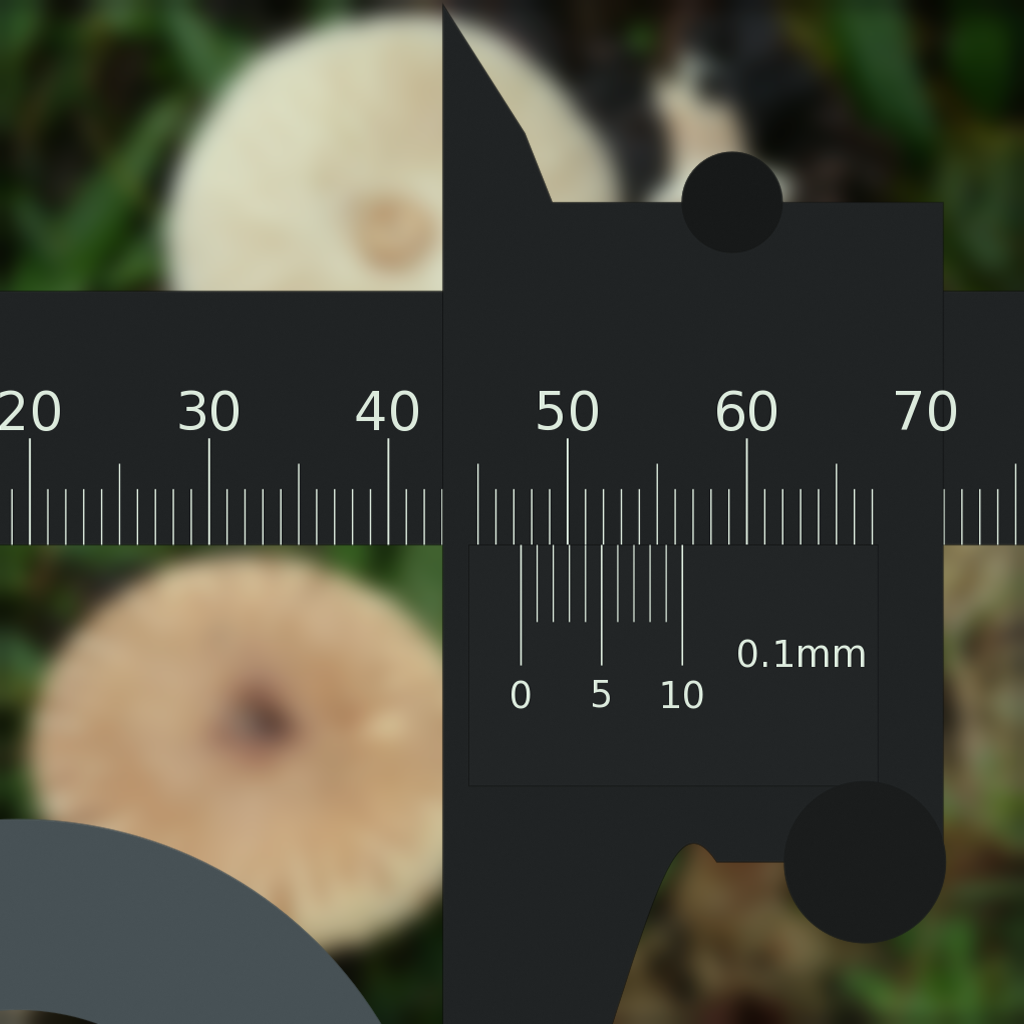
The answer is 47.4 mm
